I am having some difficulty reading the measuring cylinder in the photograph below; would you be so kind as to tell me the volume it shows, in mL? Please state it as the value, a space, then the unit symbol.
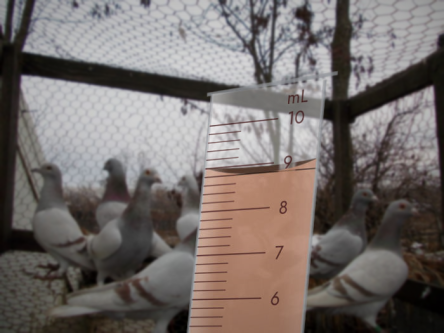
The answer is 8.8 mL
